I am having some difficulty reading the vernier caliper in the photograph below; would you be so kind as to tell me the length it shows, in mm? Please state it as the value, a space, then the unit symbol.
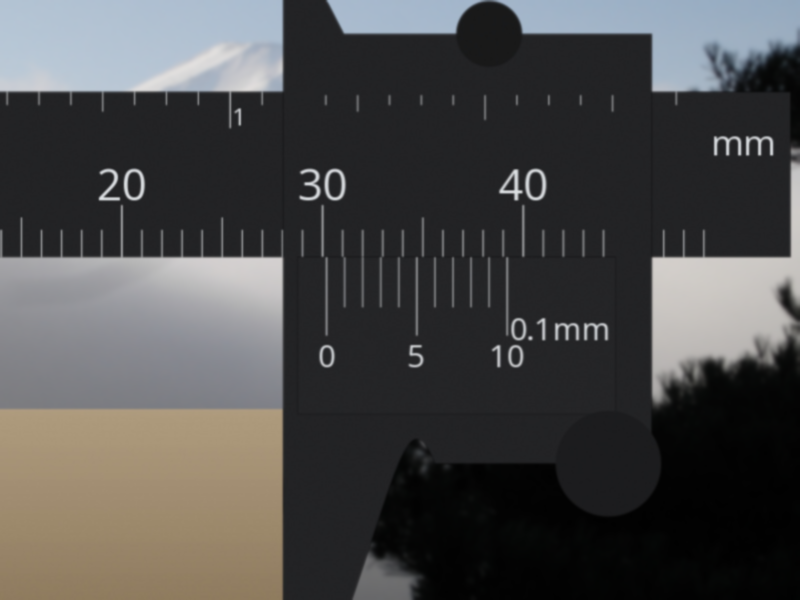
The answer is 30.2 mm
